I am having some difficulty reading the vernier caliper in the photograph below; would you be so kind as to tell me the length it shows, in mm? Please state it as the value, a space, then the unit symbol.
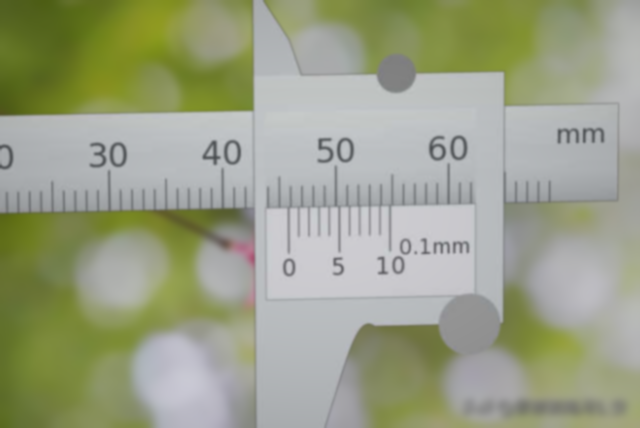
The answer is 45.8 mm
